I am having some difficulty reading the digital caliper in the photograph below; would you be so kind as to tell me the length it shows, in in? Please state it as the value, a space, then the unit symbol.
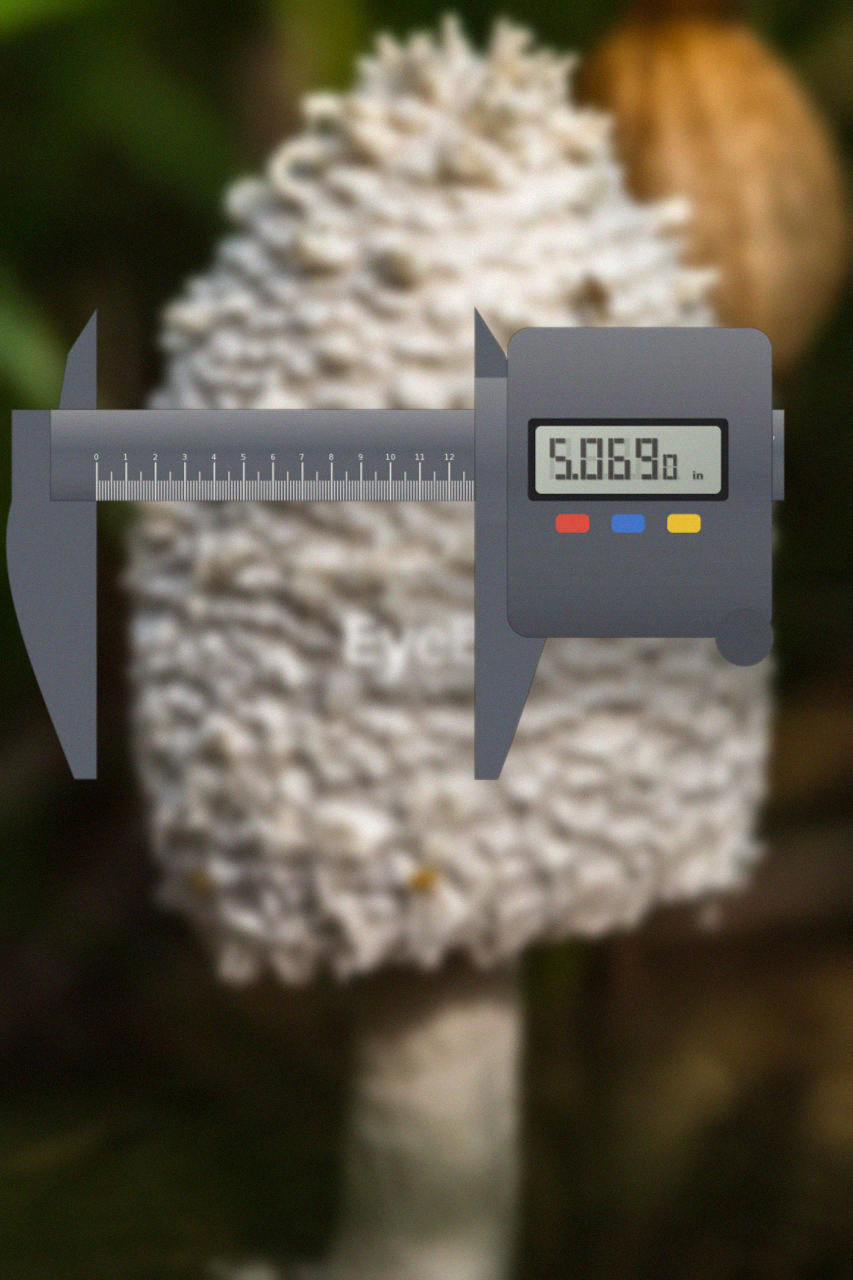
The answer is 5.0690 in
